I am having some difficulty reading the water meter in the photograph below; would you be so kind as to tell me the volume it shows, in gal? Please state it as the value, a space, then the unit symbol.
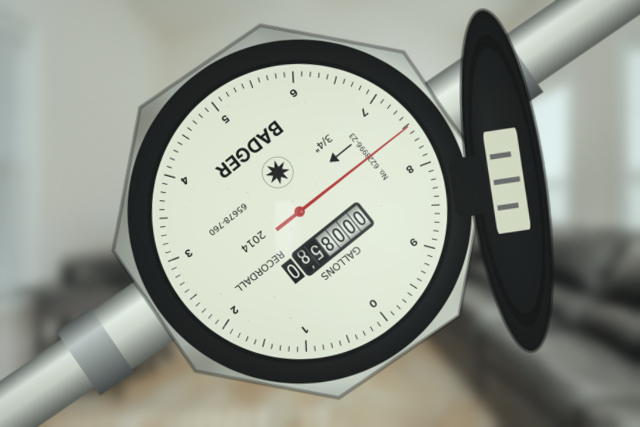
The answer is 8577.5 gal
